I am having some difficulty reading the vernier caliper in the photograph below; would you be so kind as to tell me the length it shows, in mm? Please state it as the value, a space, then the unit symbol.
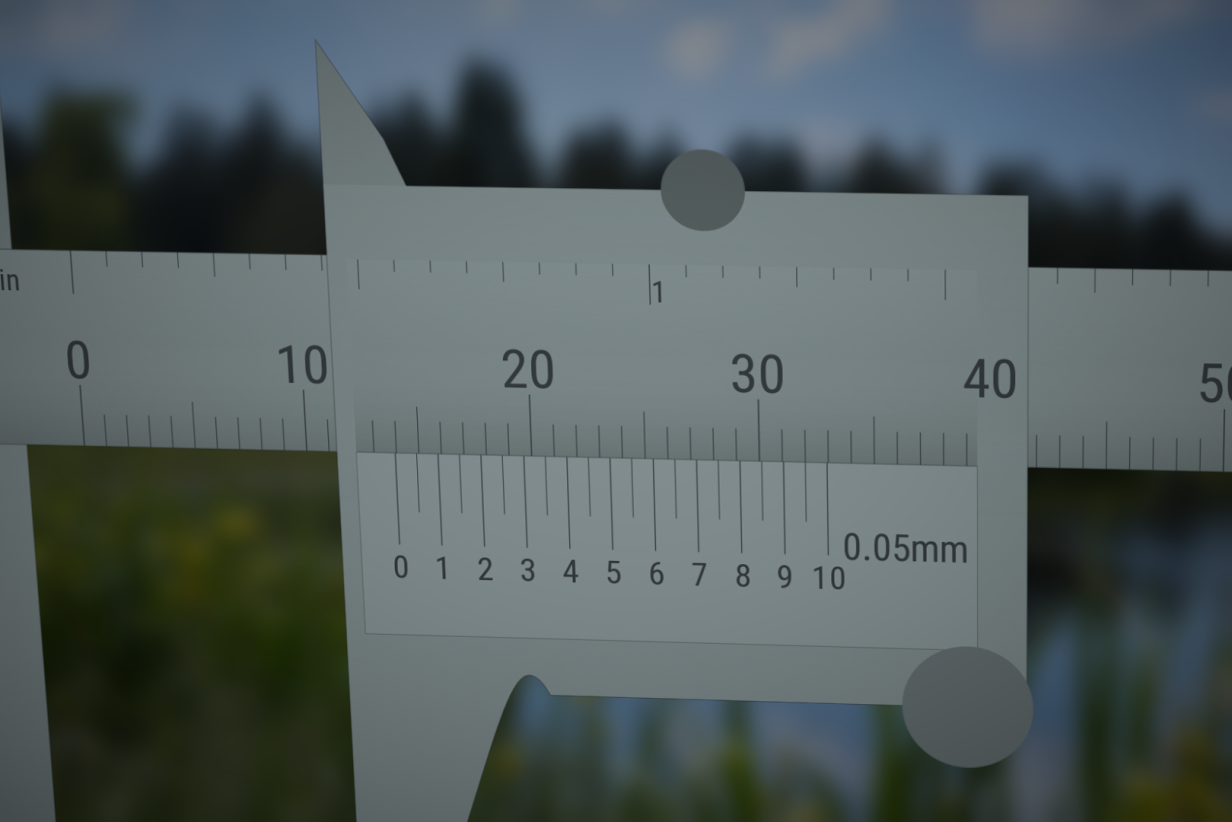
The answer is 13.95 mm
